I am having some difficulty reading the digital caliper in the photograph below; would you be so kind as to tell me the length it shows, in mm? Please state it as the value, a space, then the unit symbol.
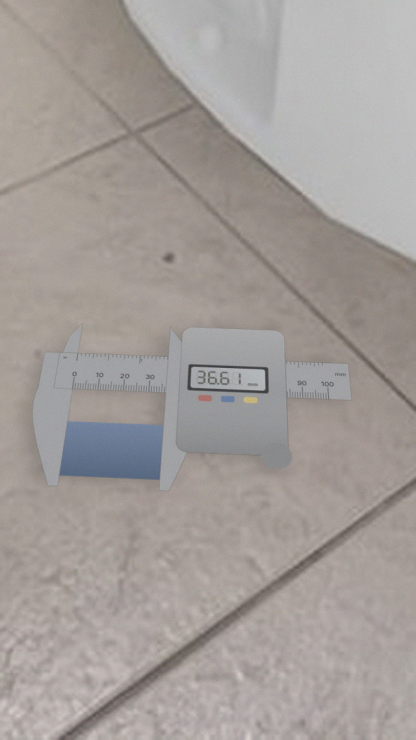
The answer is 36.61 mm
